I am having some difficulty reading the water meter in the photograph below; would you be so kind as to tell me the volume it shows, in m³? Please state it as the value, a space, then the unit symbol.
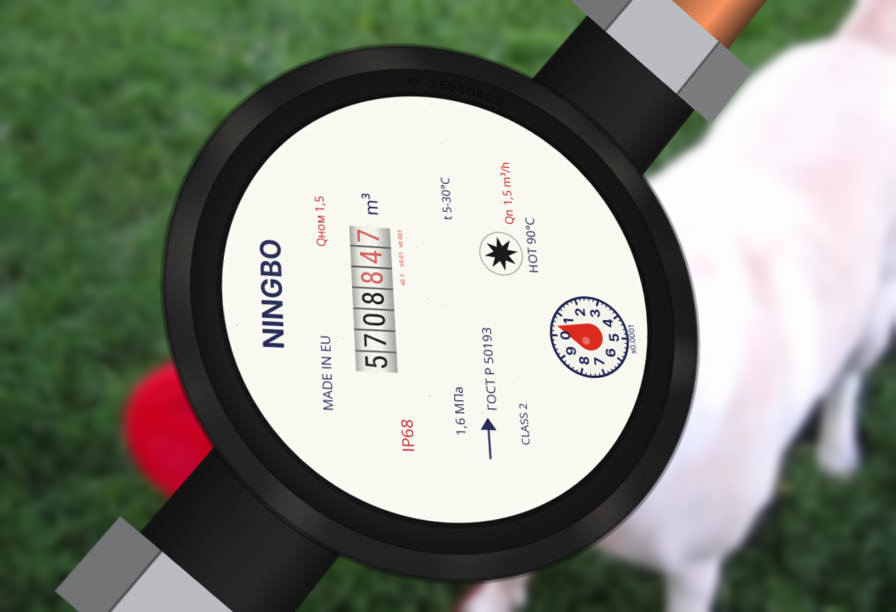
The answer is 5708.8470 m³
